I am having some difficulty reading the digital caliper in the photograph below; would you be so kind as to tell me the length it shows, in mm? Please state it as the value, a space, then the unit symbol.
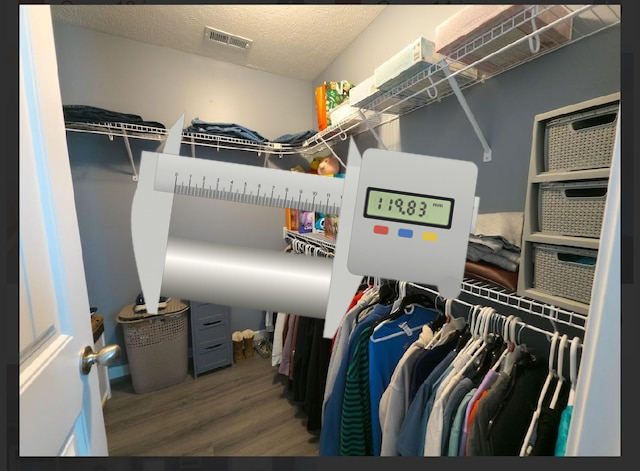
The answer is 119.83 mm
